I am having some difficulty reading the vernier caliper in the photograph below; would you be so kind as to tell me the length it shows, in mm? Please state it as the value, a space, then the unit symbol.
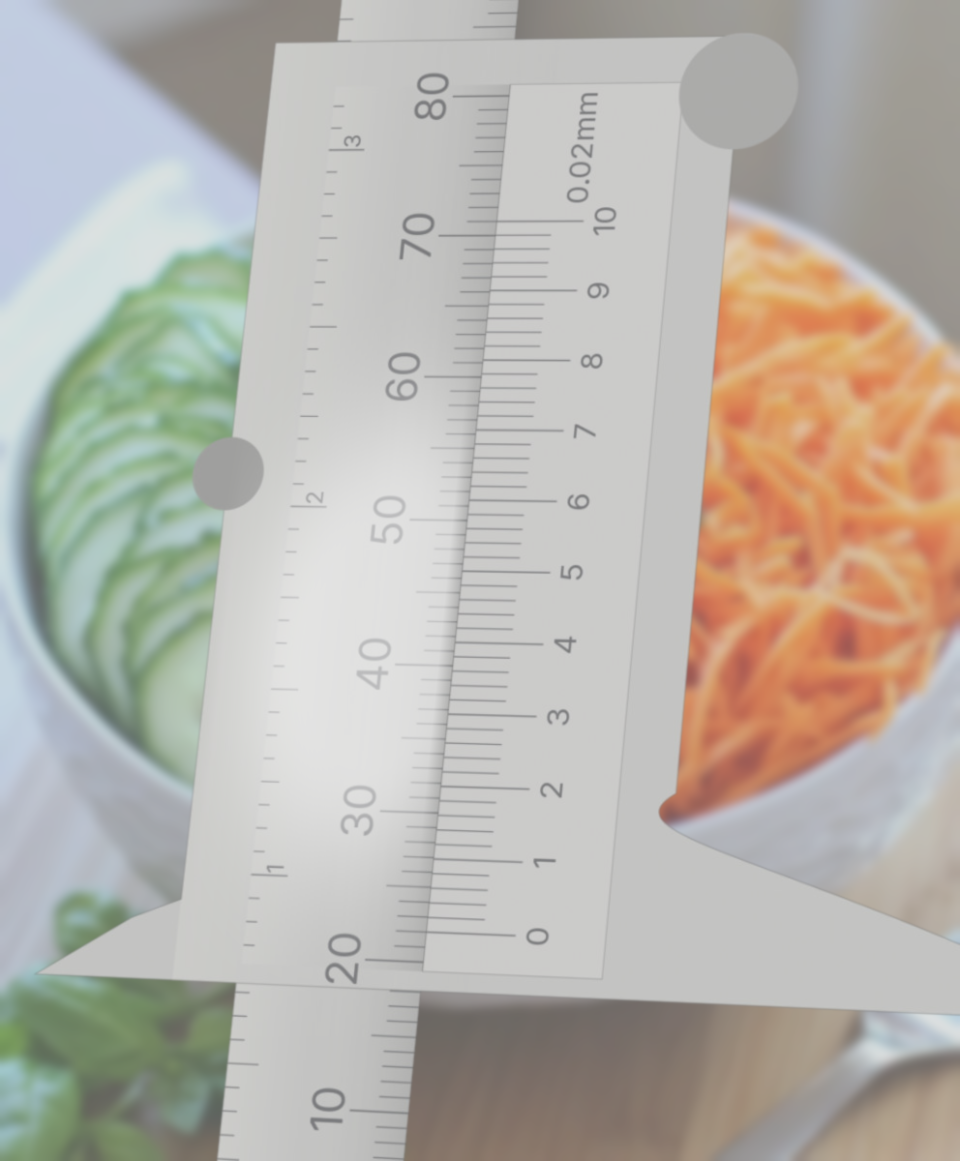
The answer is 22.0 mm
